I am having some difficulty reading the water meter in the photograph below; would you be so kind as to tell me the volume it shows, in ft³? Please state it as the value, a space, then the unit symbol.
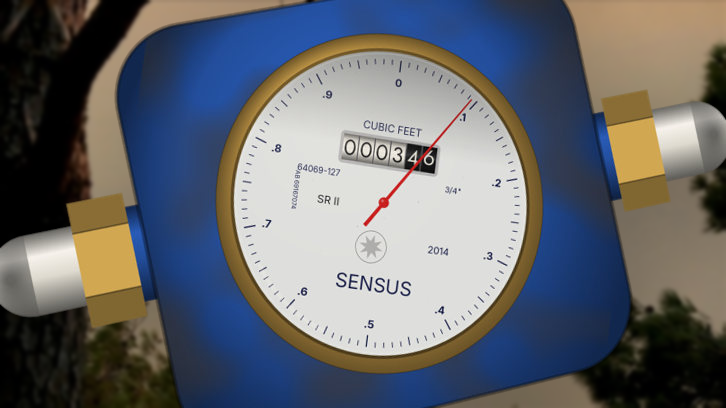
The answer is 346.09 ft³
